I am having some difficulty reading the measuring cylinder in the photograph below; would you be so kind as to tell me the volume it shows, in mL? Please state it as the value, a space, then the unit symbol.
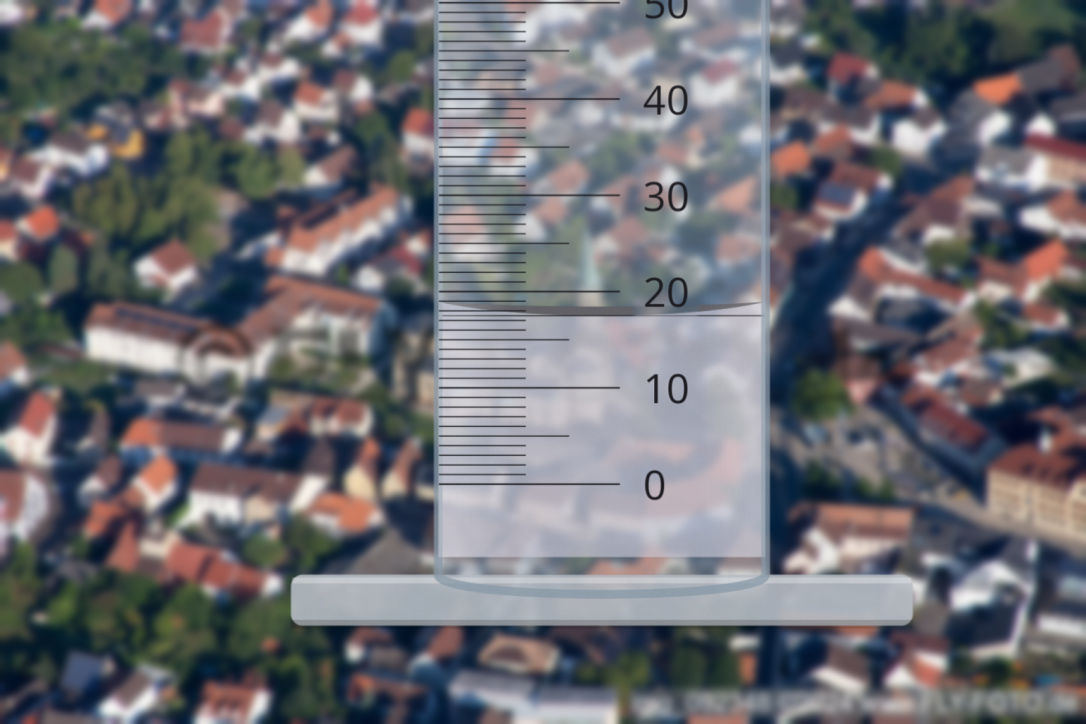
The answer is 17.5 mL
